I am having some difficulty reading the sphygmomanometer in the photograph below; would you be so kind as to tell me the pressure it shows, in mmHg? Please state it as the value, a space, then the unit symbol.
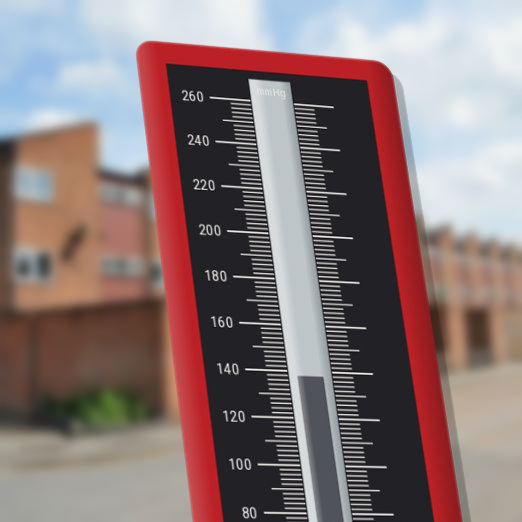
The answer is 138 mmHg
